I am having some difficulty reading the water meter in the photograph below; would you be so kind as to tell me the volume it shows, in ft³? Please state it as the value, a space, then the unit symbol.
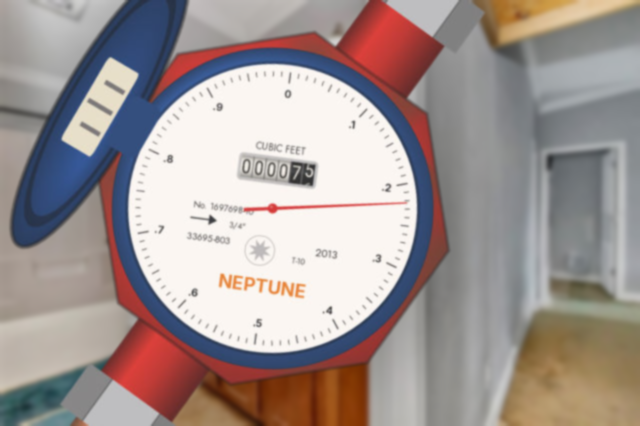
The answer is 75.22 ft³
